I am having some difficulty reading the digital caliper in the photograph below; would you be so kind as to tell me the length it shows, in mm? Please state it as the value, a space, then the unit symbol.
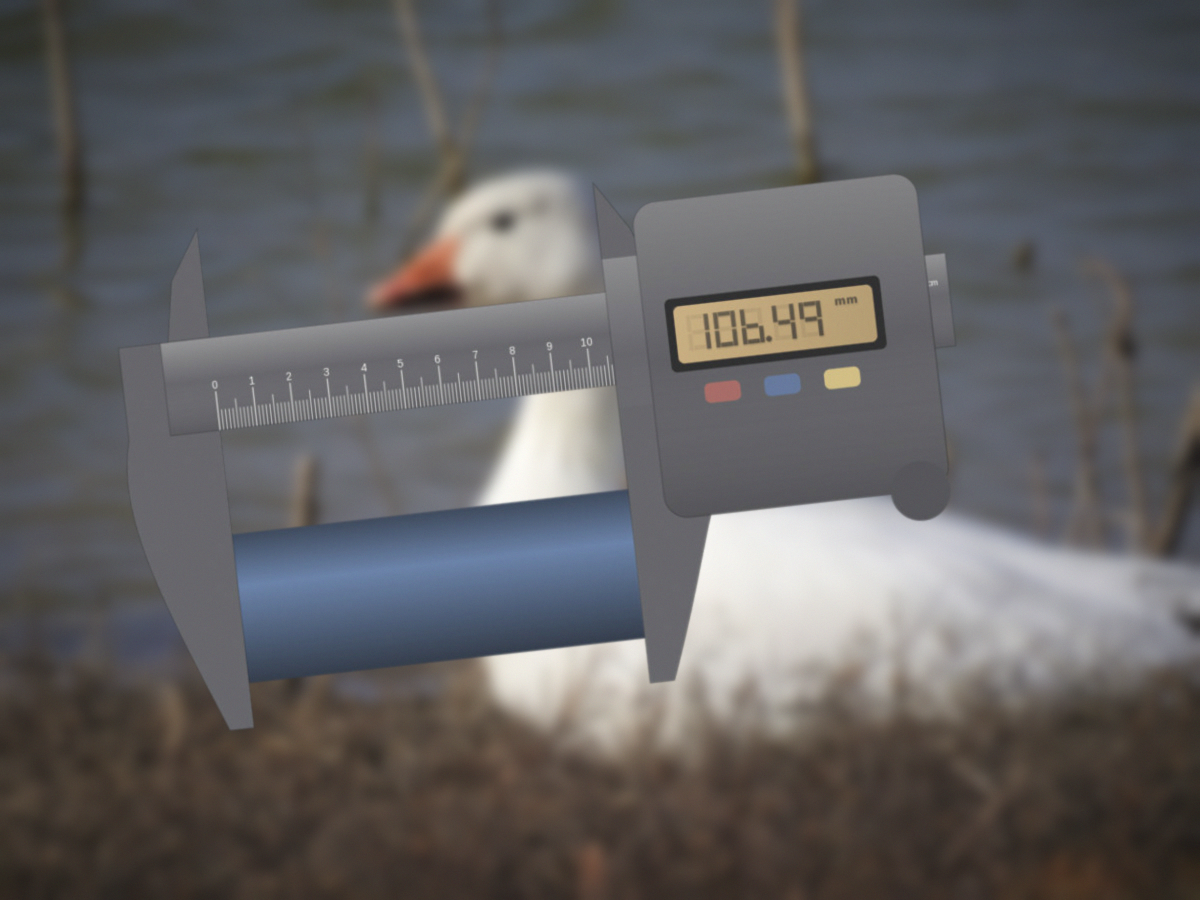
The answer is 106.49 mm
